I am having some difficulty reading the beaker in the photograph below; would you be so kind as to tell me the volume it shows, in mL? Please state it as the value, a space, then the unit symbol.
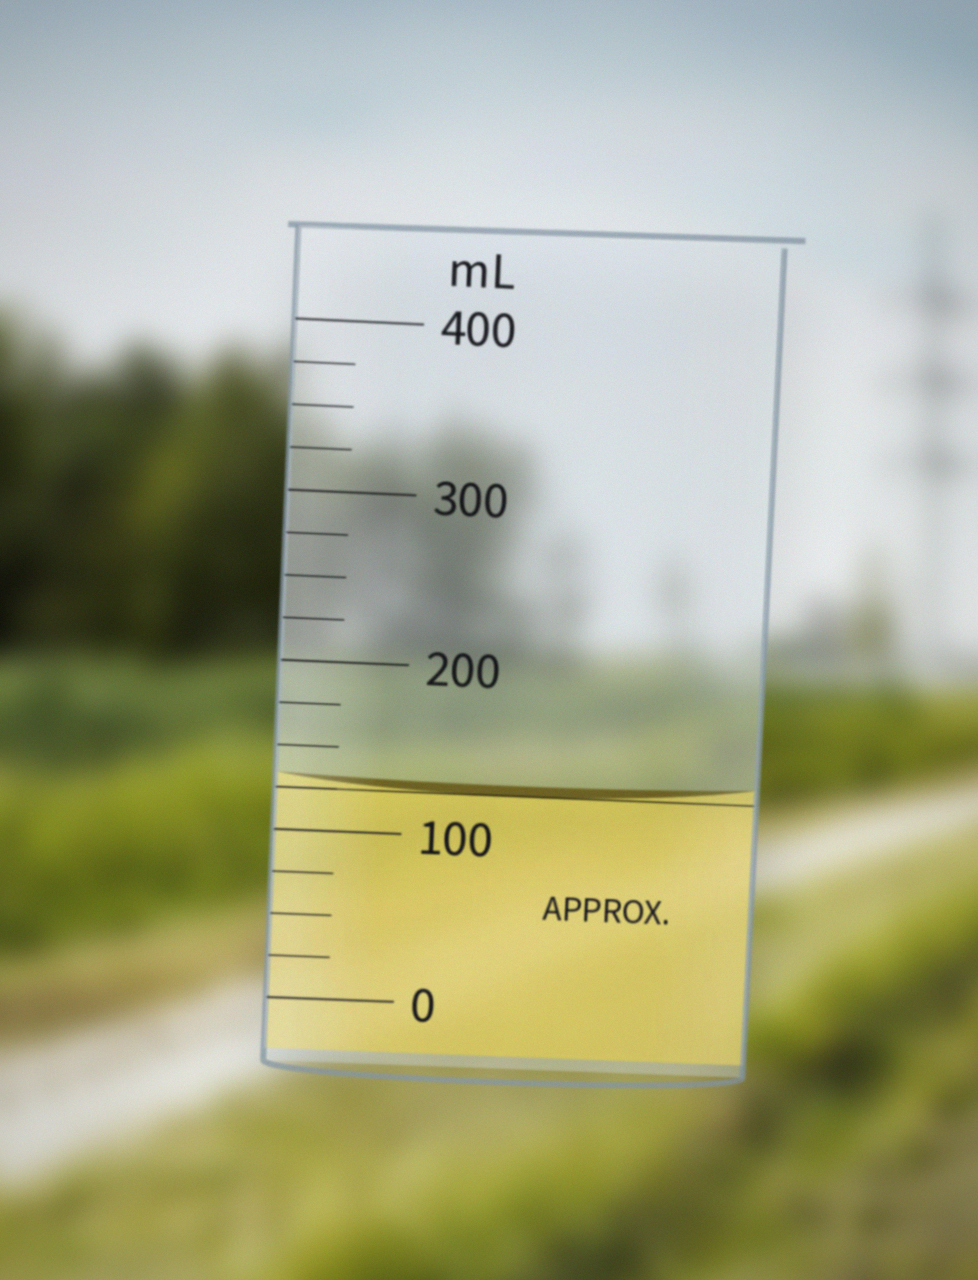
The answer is 125 mL
